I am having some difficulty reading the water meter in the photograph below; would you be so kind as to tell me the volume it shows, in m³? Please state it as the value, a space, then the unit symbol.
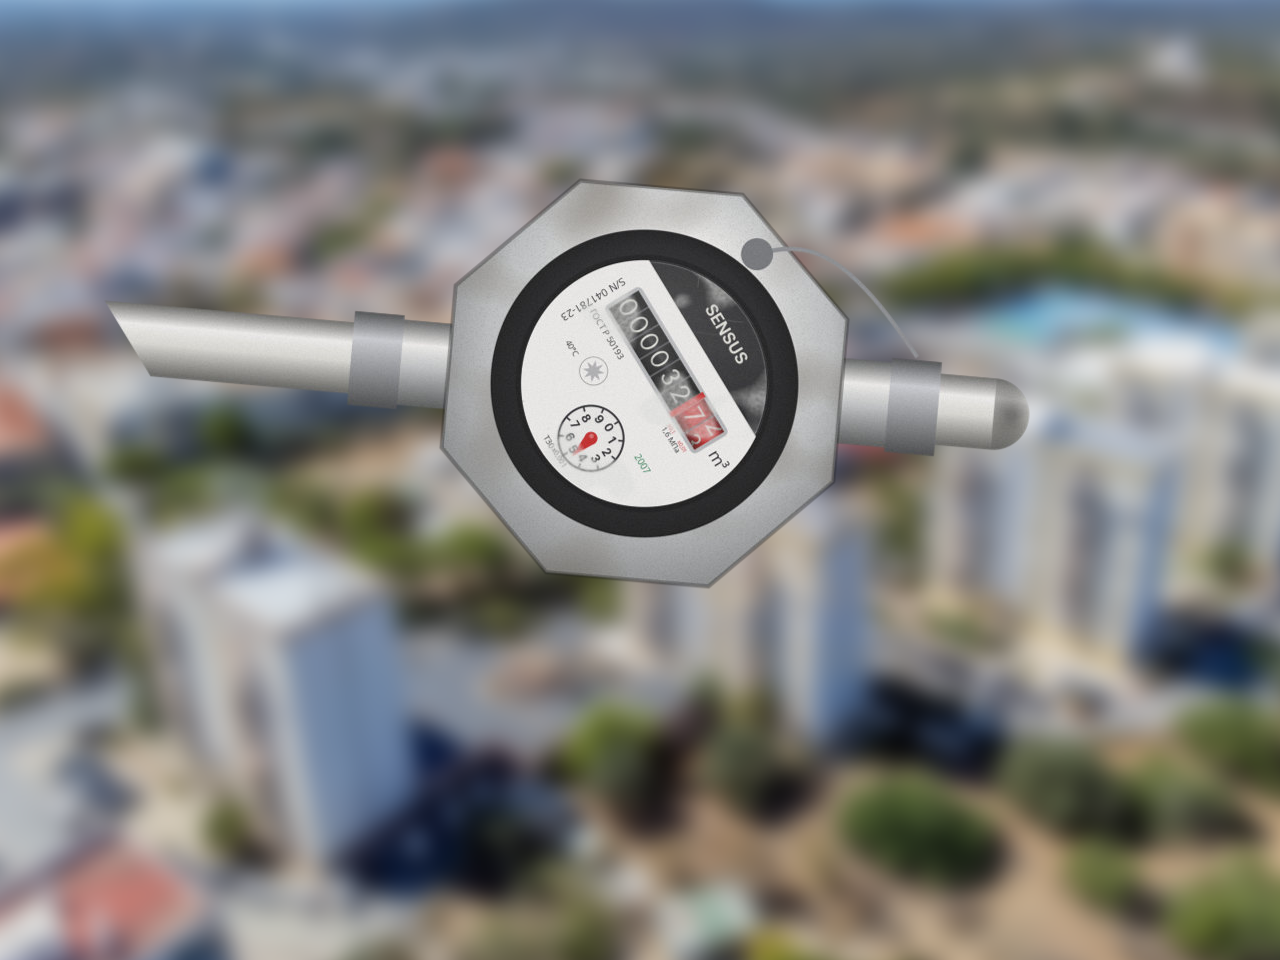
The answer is 32.724 m³
